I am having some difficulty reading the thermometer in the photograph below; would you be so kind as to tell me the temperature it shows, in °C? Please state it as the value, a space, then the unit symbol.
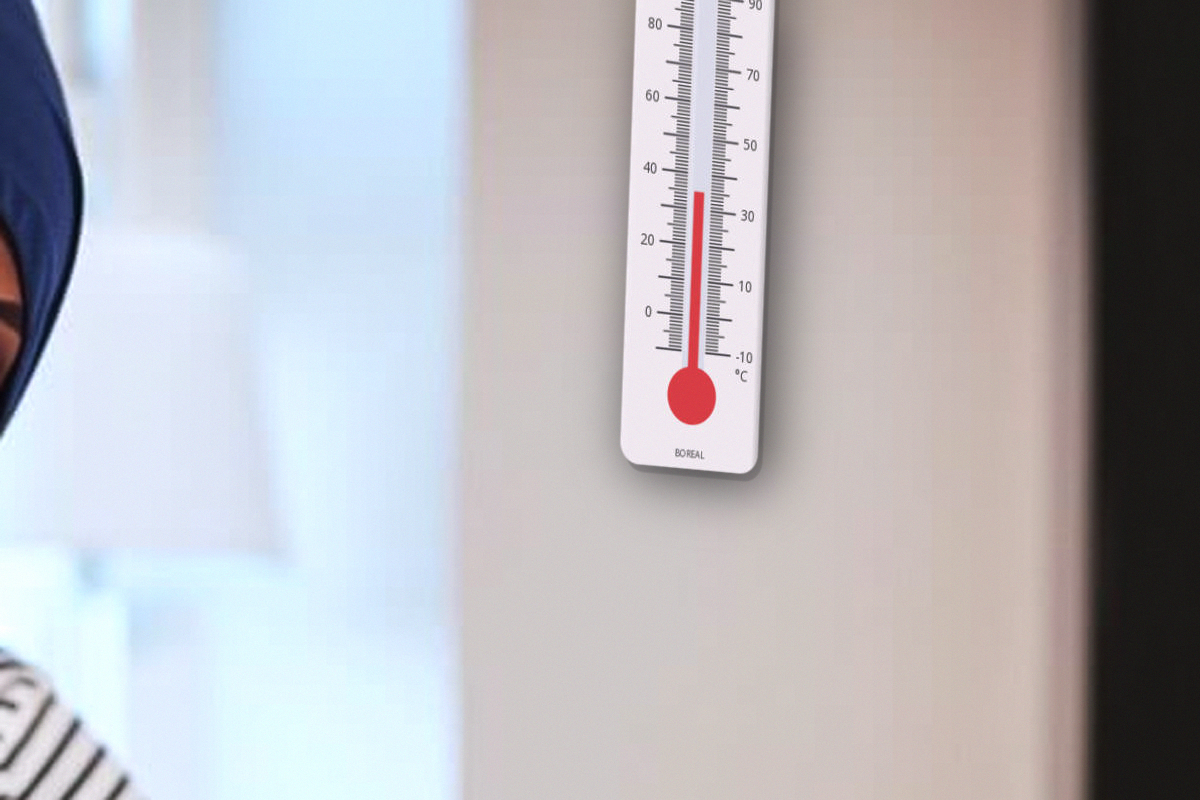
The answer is 35 °C
